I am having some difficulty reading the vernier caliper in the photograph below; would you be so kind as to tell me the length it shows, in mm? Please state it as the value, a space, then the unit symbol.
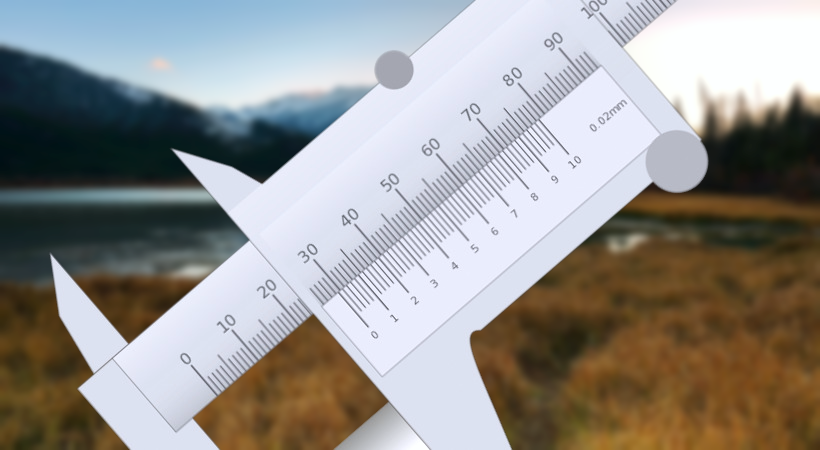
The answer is 29.5 mm
